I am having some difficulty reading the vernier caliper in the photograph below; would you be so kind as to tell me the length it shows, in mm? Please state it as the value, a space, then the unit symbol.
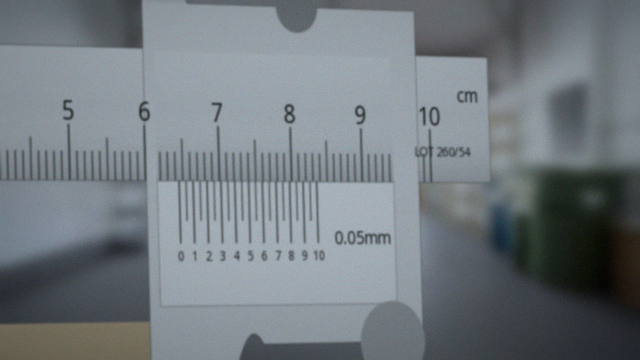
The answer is 64.5 mm
